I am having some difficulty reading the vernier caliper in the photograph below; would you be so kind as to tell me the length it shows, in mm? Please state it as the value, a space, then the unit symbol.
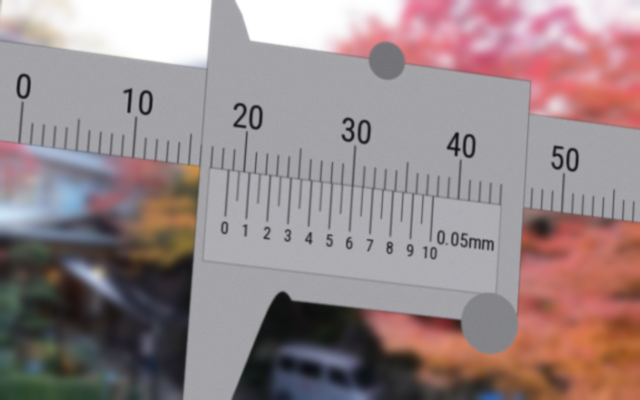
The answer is 18.6 mm
